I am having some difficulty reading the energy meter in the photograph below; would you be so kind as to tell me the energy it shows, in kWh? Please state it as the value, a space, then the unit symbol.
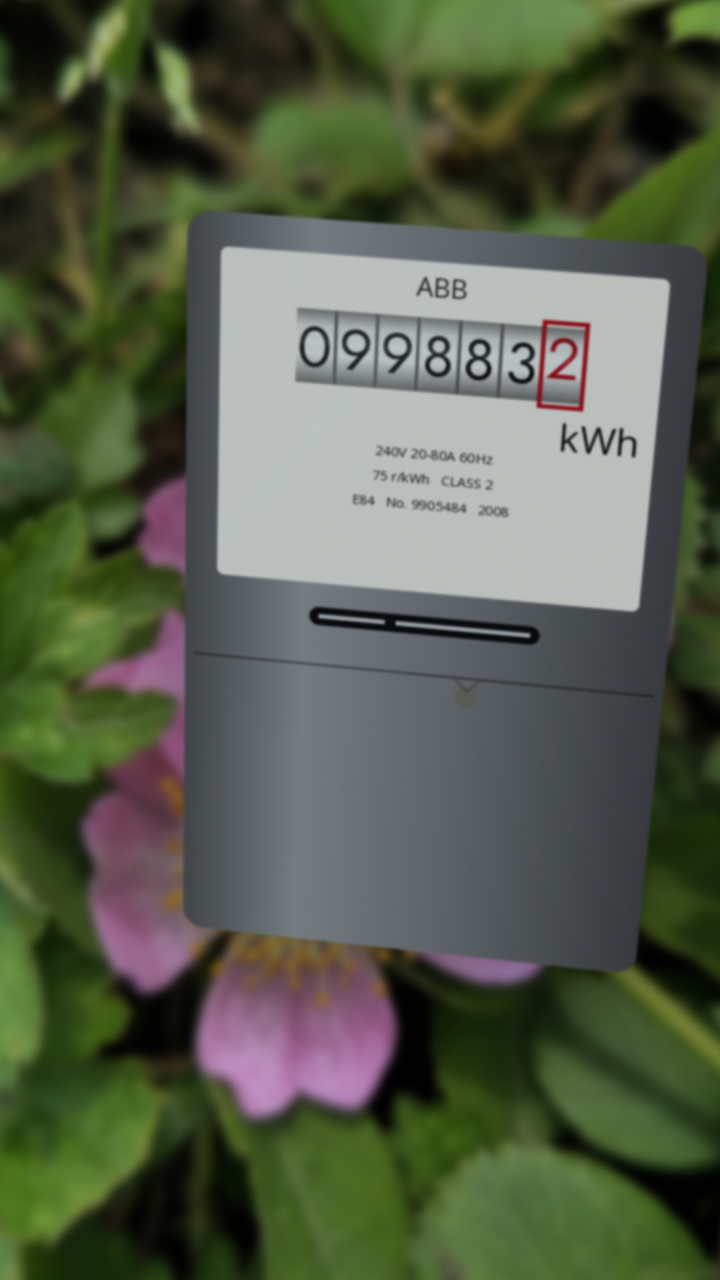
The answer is 99883.2 kWh
